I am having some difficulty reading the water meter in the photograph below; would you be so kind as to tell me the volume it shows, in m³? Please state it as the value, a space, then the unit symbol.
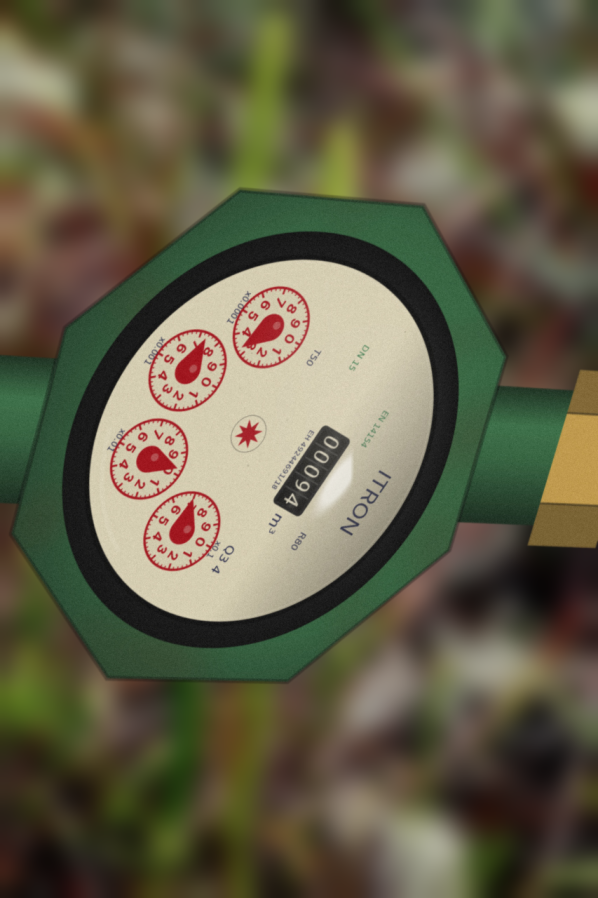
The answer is 94.6973 m³
